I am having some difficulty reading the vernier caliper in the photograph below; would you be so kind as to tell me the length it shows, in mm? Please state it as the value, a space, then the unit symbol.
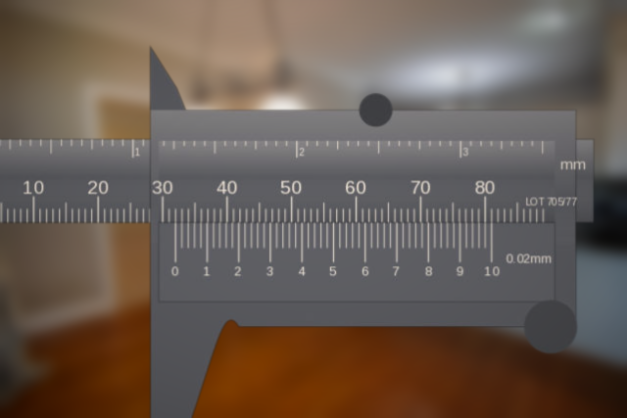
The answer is 32.0 mm
